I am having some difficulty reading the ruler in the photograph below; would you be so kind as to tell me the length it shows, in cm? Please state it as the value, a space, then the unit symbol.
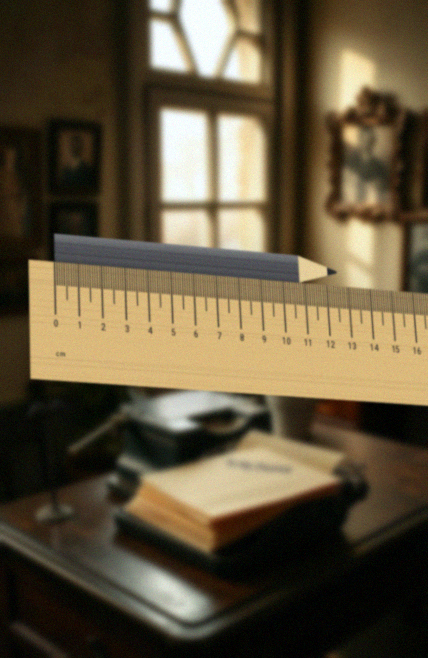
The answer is 12.5 cm
